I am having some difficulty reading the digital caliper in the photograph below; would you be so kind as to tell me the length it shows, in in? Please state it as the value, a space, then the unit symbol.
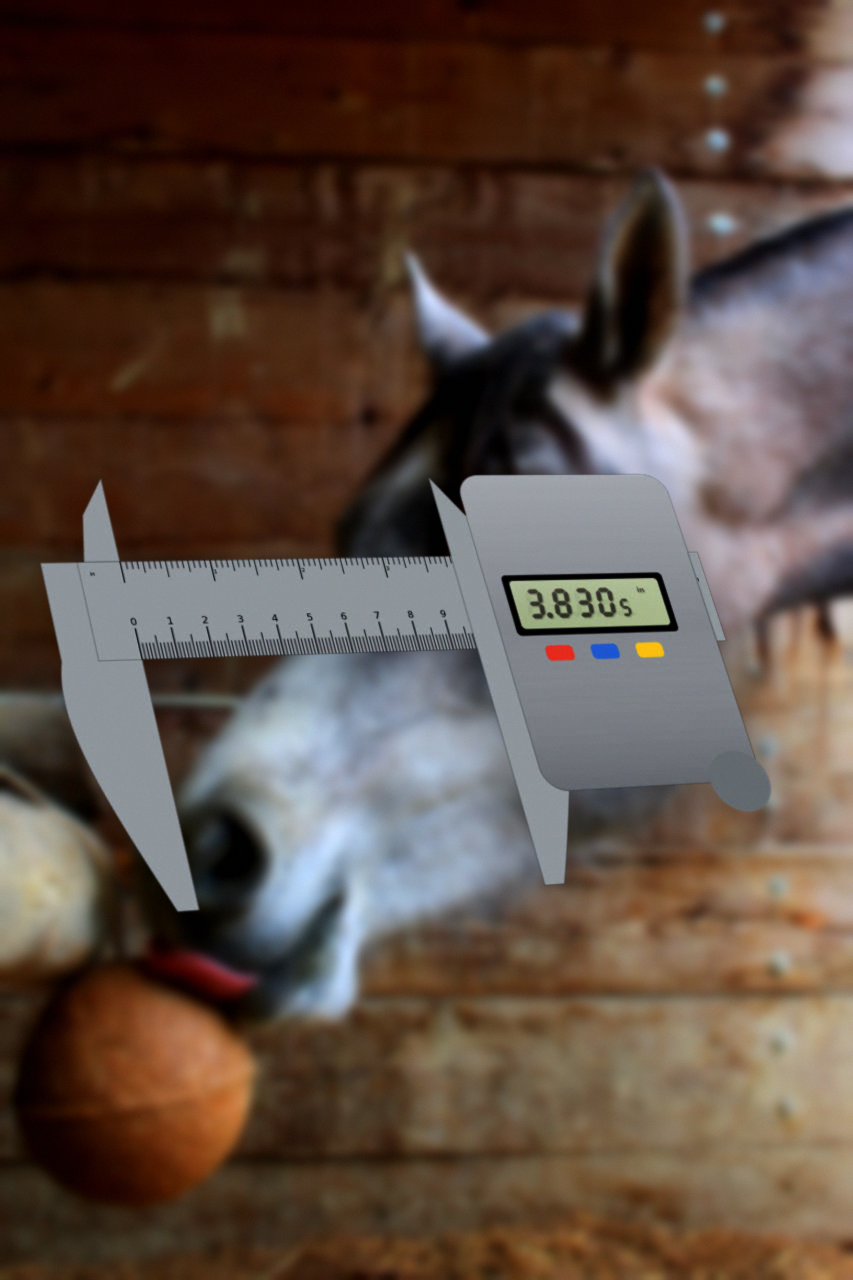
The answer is 3.8305 in
